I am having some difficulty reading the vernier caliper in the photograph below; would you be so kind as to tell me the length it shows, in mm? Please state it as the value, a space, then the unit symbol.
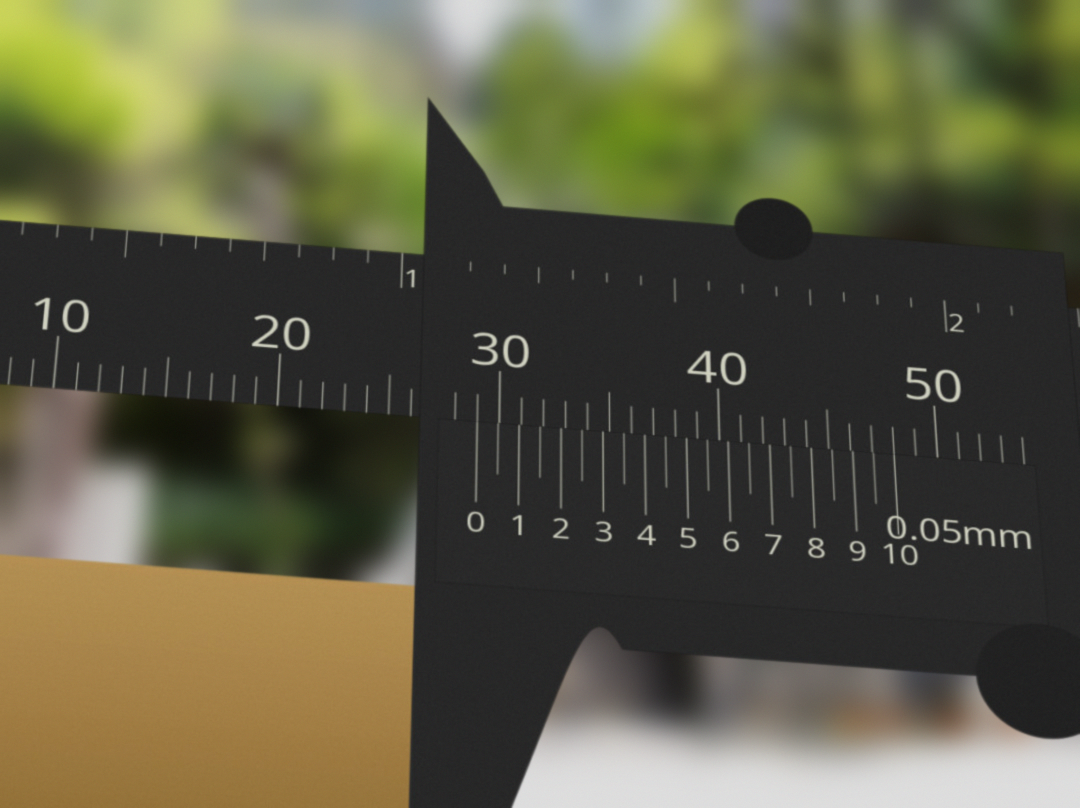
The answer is 29.0 mm
